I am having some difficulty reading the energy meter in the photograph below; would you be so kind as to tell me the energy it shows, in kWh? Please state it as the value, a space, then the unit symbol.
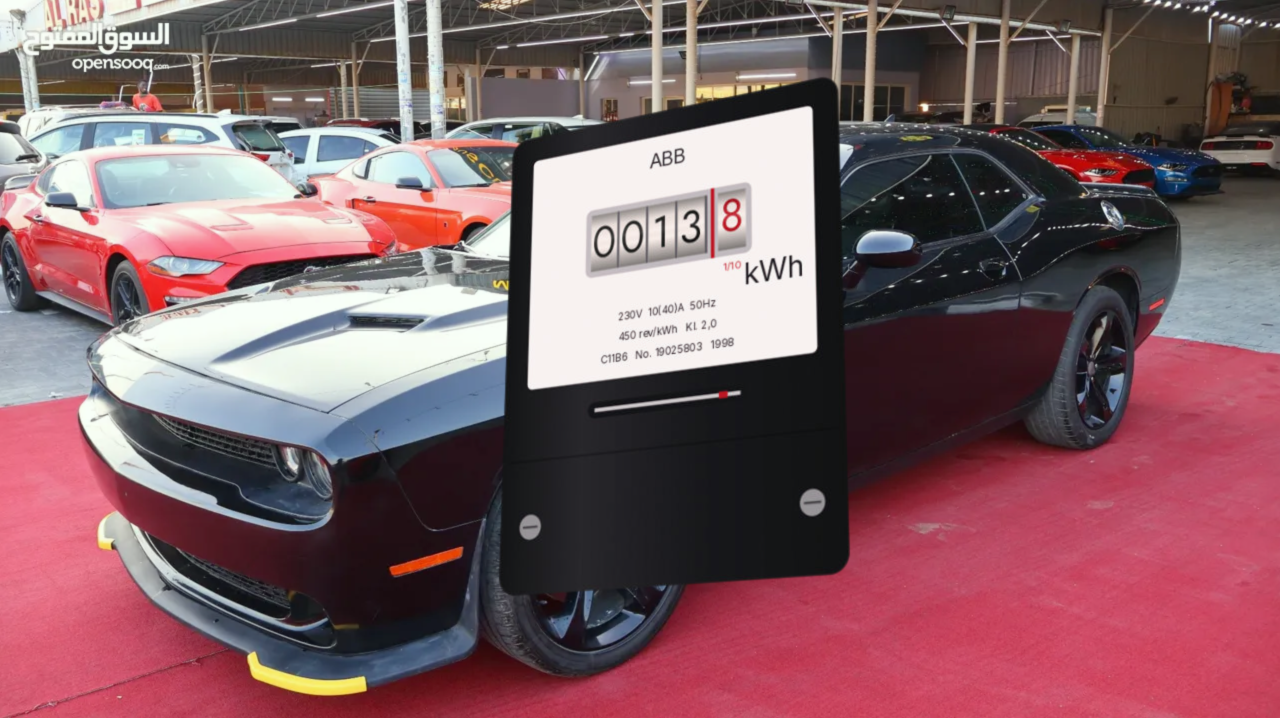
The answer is 13.8 kWh
